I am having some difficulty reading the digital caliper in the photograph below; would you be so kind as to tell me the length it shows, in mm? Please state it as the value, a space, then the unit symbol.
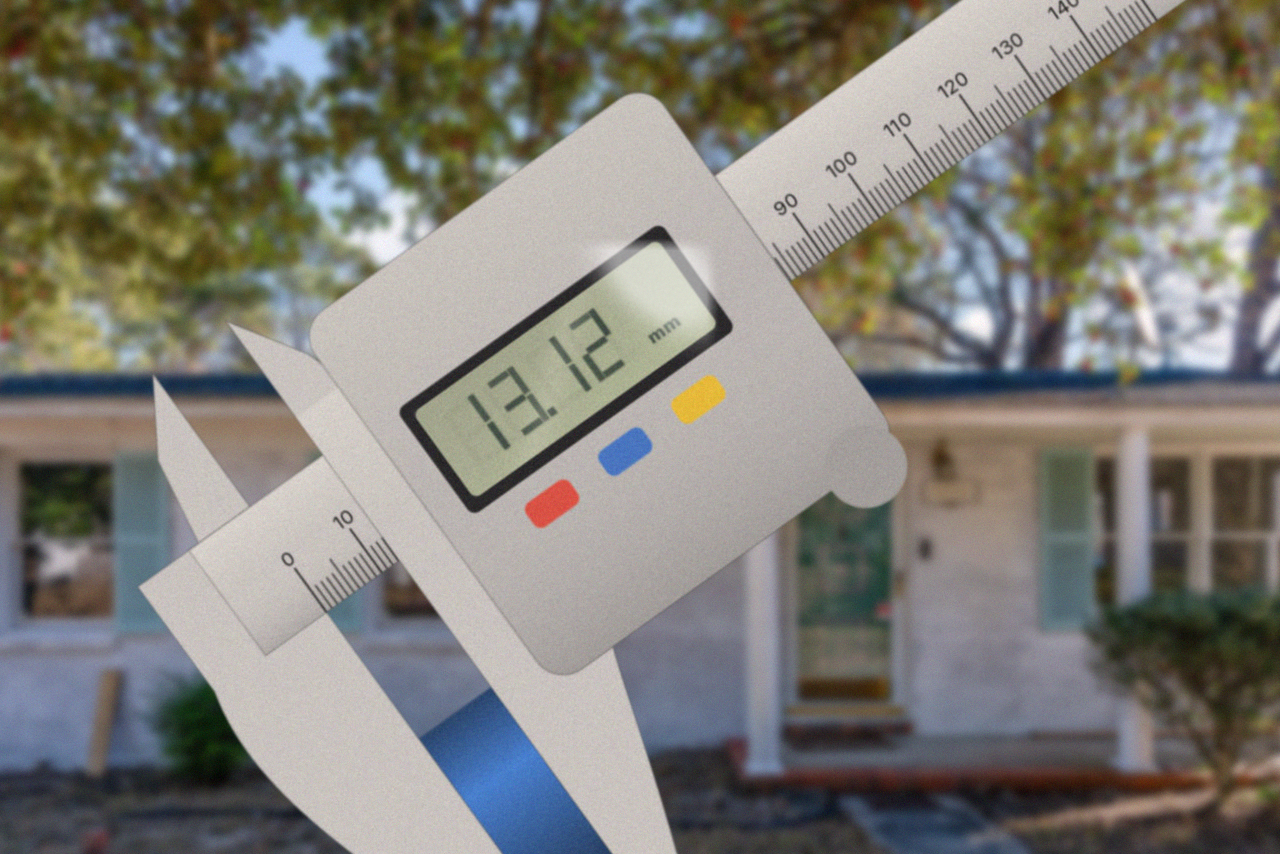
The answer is 13.12 mm
